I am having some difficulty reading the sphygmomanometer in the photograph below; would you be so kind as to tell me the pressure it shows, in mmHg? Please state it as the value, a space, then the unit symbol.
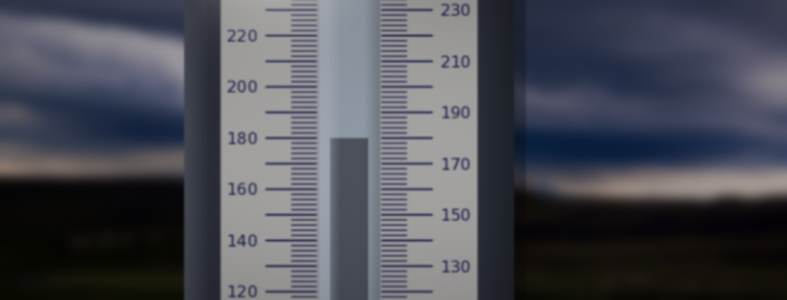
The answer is 180 mmHg
